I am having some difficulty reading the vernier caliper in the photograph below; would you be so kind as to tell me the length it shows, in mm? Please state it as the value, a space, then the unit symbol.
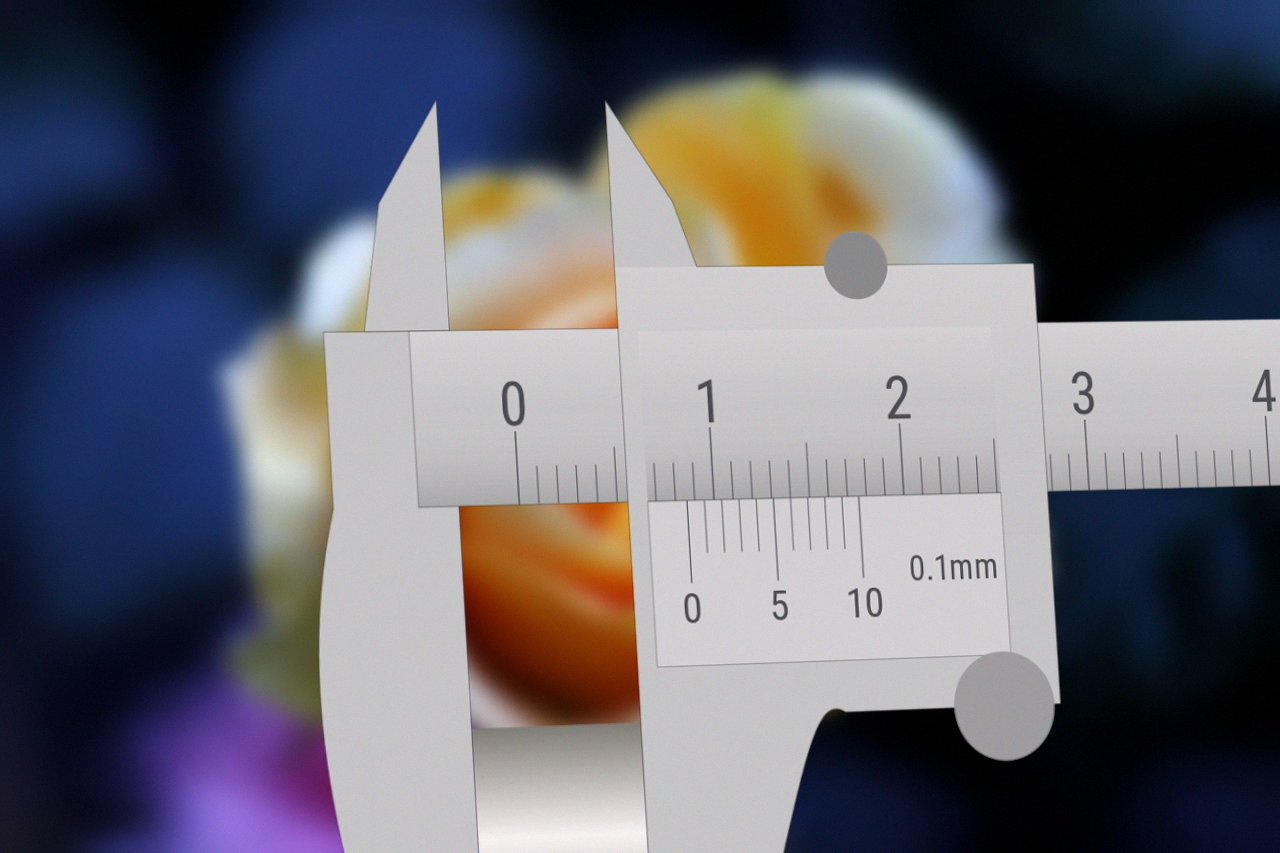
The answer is 8.6 mm
